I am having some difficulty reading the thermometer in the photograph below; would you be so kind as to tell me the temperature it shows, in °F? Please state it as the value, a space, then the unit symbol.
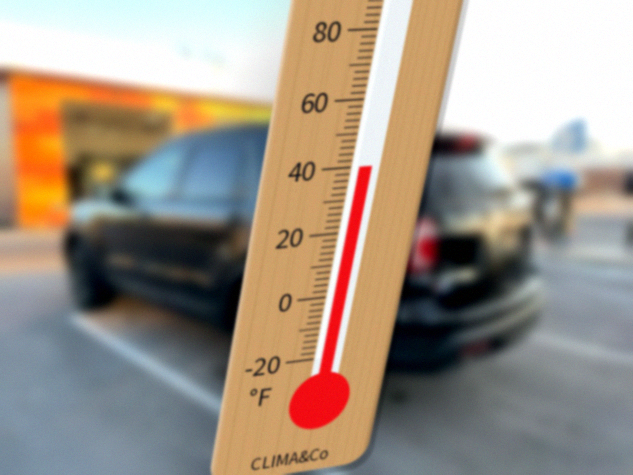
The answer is 40 °F
